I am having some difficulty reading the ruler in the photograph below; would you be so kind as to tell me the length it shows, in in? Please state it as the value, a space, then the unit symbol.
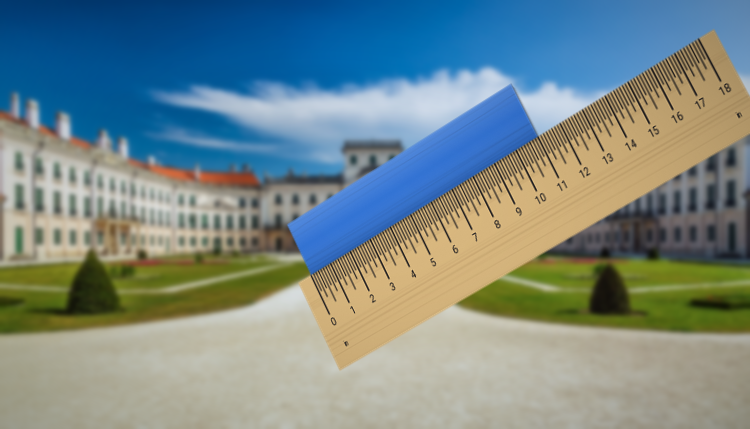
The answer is 11 in
